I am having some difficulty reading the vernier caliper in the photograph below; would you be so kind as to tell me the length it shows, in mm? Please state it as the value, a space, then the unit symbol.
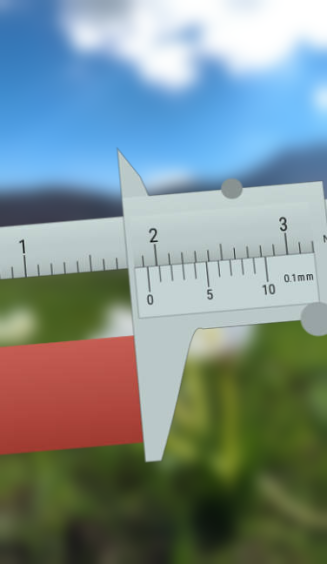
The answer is 19.3 mm
